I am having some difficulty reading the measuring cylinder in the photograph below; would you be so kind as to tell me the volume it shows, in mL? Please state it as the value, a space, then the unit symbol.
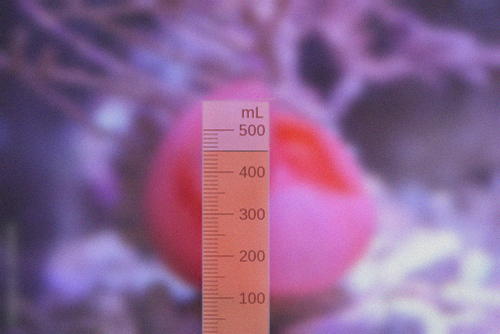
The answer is 450 mL
